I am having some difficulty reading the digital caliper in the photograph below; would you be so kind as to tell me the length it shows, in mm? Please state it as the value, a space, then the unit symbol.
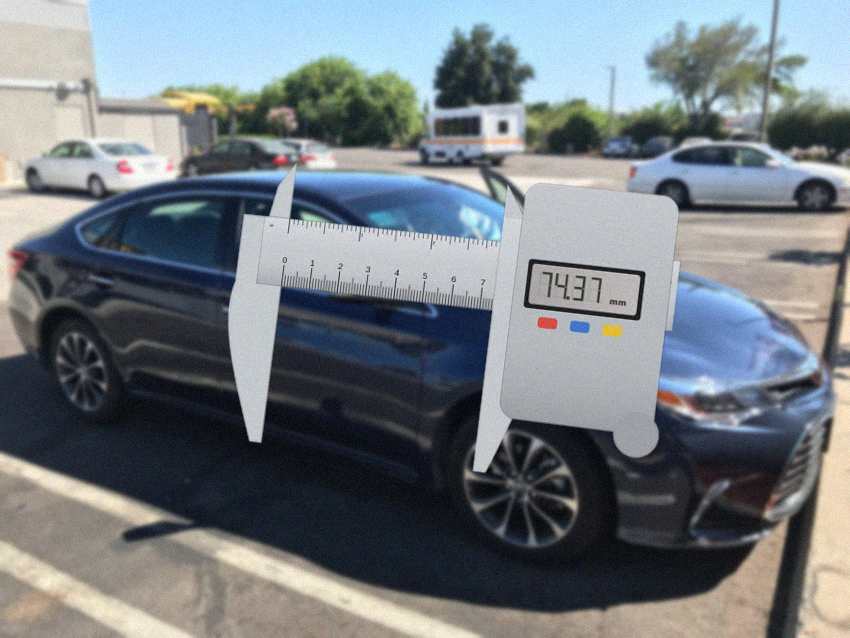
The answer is 74.37 mm
